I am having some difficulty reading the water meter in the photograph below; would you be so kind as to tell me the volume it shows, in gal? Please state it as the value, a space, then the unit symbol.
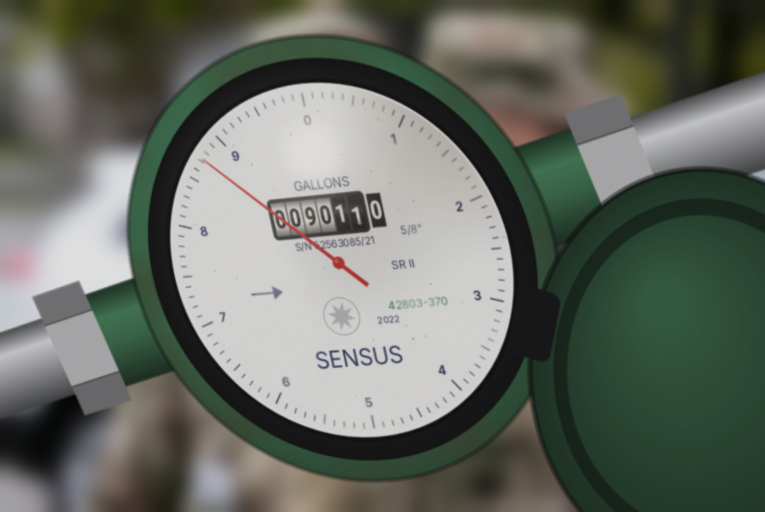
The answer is 90108.7 gal
